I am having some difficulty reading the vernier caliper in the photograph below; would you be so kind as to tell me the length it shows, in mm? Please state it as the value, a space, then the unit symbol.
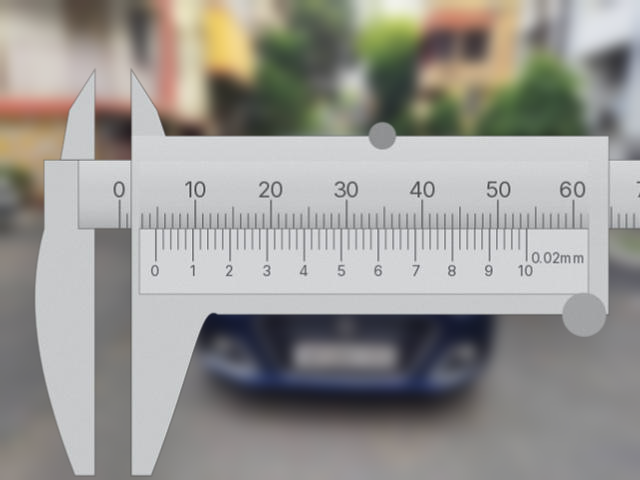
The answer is 4.8 mm
